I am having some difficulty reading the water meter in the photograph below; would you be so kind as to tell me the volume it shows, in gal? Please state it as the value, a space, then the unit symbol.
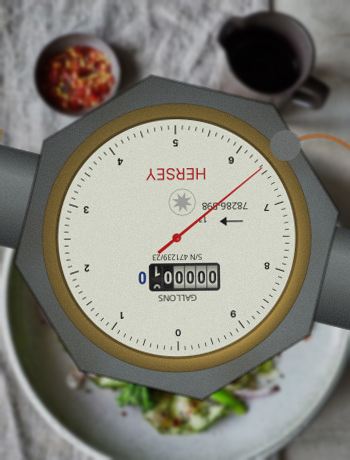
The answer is 6.4 gal
